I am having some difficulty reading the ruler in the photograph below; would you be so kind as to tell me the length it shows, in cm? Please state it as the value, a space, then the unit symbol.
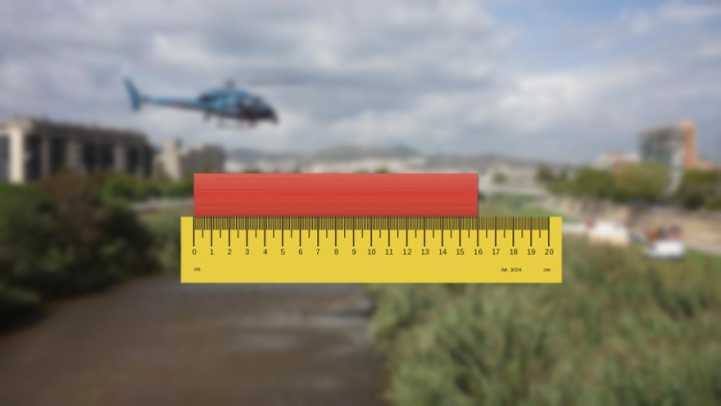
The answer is 16 cm
